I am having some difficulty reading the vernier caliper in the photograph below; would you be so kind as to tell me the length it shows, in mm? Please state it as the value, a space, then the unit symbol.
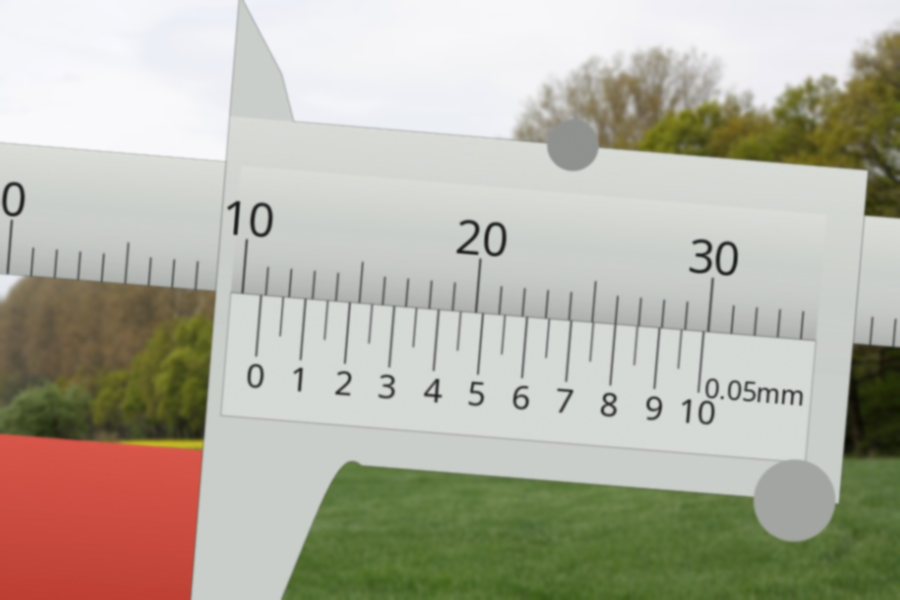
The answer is 10.8 mm
